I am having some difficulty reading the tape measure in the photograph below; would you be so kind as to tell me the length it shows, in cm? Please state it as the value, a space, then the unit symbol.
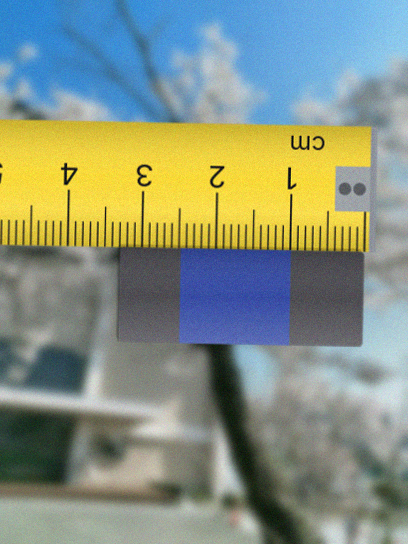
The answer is 3.3 cm
